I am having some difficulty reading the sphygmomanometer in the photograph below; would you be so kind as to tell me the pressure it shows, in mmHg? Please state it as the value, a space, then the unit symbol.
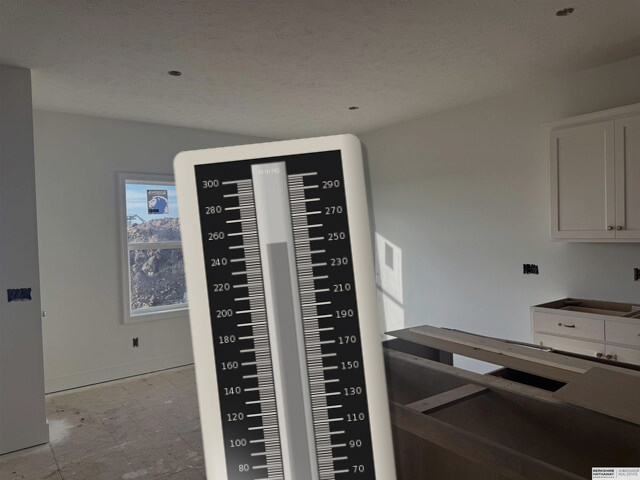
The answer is 250 mmHg
